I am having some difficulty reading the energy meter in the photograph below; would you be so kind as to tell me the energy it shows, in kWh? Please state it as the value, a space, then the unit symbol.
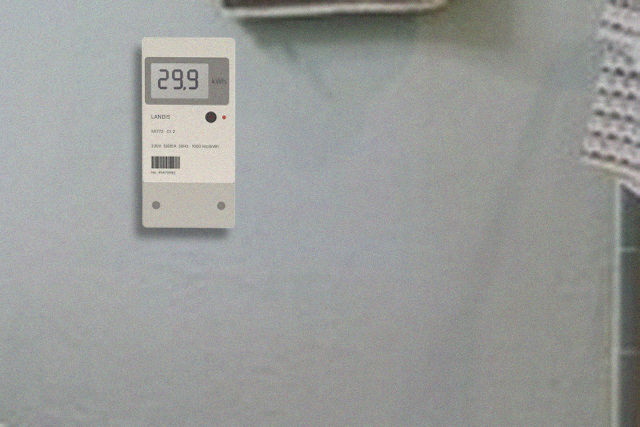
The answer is 29.9 kWh
